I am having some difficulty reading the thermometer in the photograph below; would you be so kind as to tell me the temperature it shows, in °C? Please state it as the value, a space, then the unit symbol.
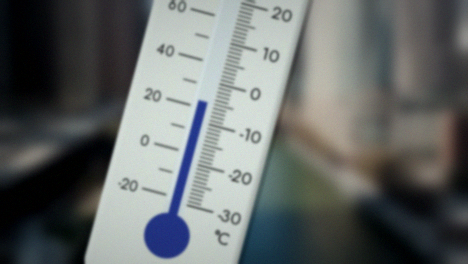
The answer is -5 °C
